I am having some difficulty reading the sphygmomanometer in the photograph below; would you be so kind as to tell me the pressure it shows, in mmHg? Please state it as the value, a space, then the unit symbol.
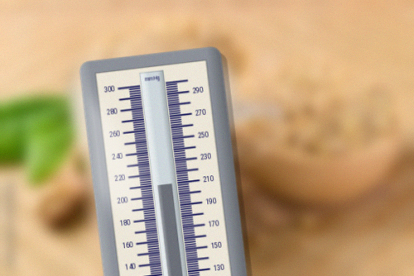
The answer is 210 mmHg
